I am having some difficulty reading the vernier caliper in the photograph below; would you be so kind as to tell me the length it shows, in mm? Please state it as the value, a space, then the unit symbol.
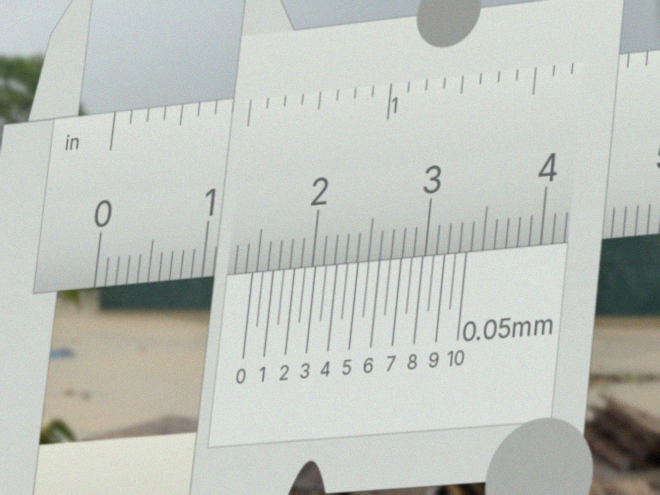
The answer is 14.6 mm
